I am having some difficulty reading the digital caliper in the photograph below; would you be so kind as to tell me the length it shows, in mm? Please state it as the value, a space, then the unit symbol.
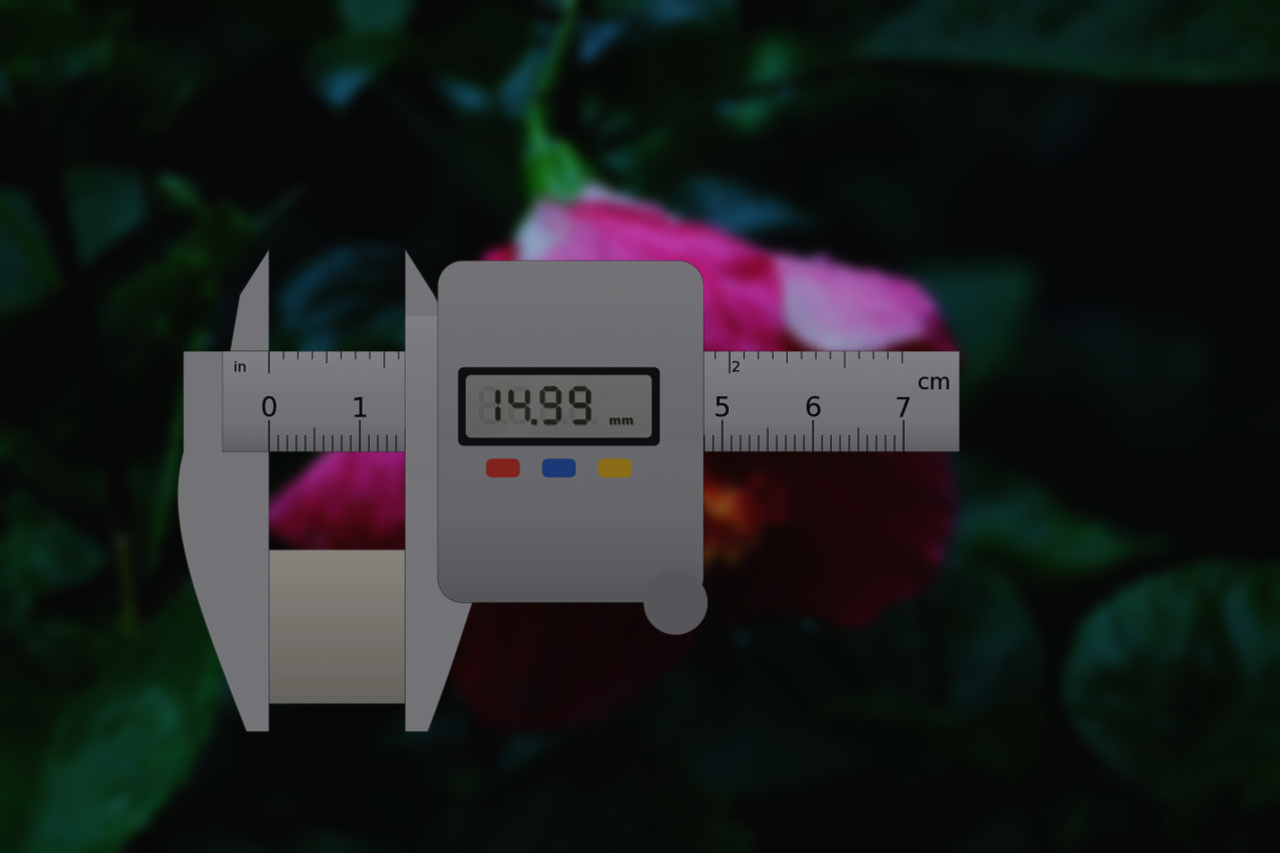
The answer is 14.99 mm
